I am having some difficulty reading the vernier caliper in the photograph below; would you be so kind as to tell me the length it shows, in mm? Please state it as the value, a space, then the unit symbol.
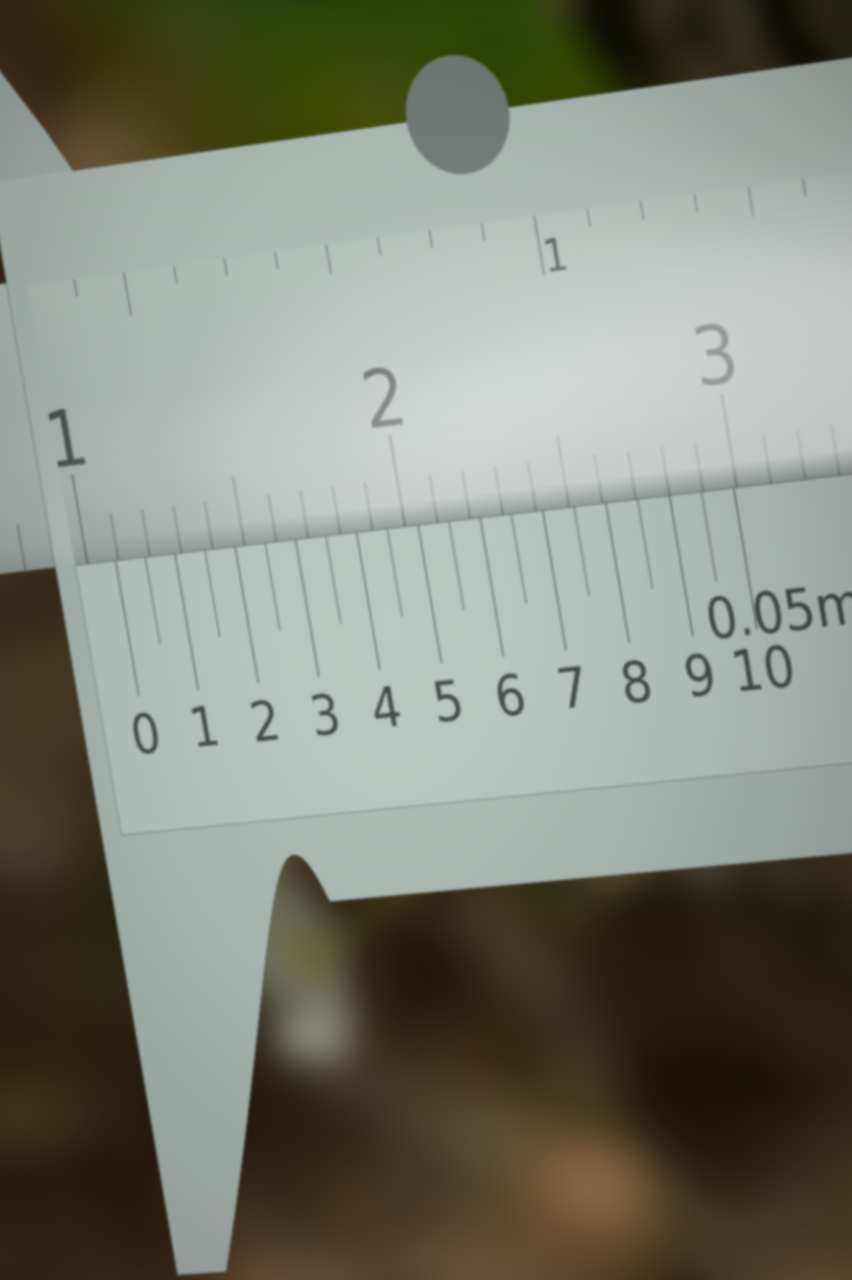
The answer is 10.9 mm
